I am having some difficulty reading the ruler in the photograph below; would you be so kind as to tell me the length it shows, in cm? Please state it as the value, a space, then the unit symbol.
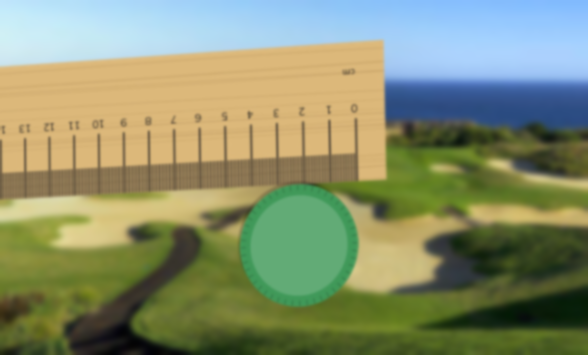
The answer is 4.5 cm
